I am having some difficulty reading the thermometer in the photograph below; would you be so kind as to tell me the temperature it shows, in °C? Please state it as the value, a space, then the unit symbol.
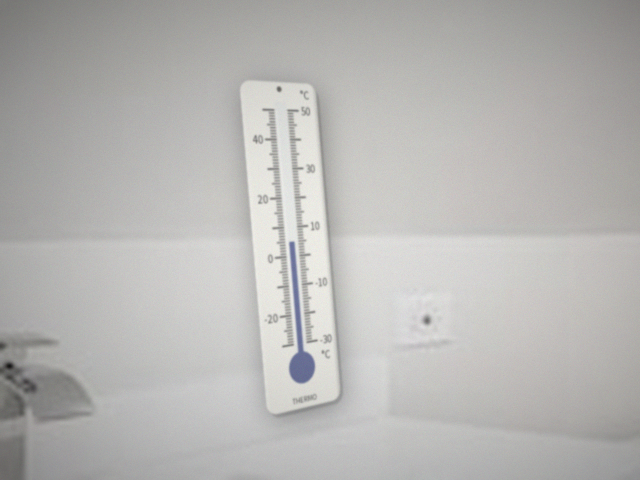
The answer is 5 °C
